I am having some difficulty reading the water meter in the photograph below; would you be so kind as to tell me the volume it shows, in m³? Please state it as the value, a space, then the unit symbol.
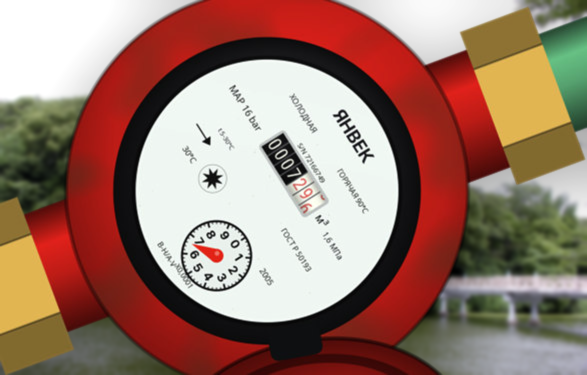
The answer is 7.2956 m³
